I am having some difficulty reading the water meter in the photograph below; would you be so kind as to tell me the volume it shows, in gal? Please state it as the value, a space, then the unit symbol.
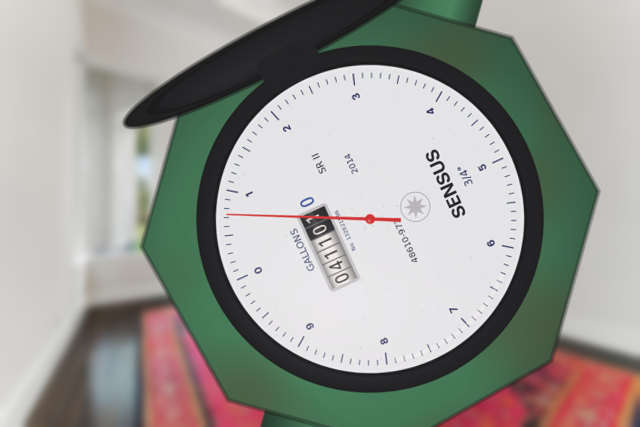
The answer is 411010.7 gal
